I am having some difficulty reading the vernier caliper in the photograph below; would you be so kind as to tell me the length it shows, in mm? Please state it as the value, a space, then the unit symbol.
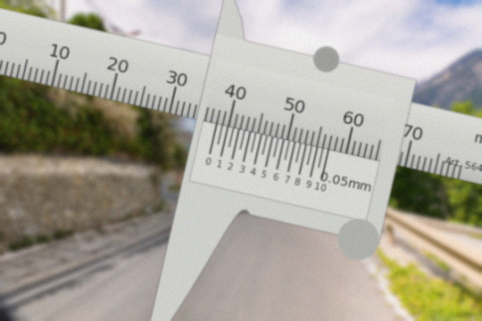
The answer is 38.0 mm
